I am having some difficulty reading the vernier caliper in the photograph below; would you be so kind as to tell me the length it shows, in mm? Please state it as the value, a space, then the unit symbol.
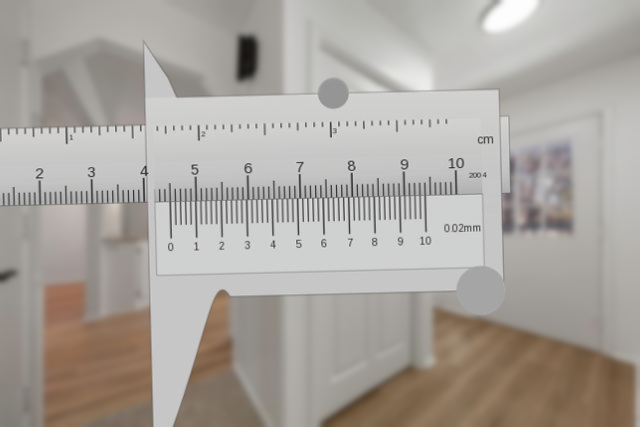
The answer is 45.0 mm
